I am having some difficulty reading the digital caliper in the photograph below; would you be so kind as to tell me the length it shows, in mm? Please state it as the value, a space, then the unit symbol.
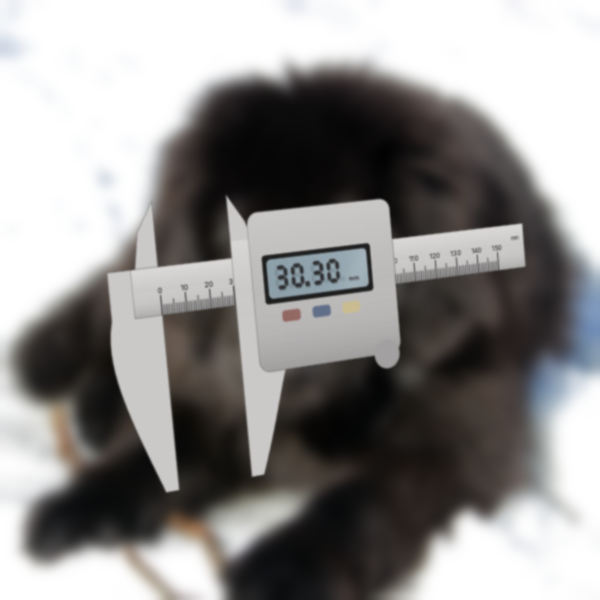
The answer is 30.30 mm
